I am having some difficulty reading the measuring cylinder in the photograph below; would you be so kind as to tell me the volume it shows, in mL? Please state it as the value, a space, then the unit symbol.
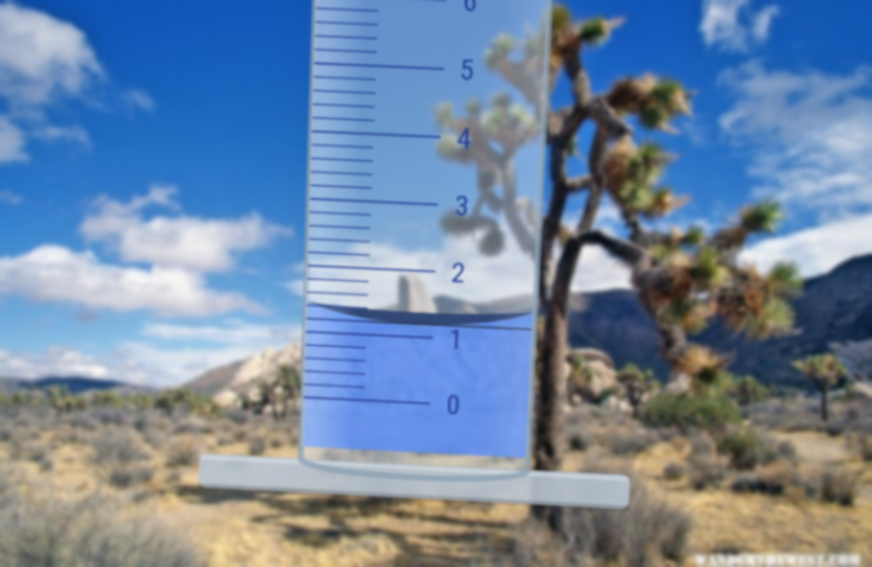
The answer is 1.2 mL
